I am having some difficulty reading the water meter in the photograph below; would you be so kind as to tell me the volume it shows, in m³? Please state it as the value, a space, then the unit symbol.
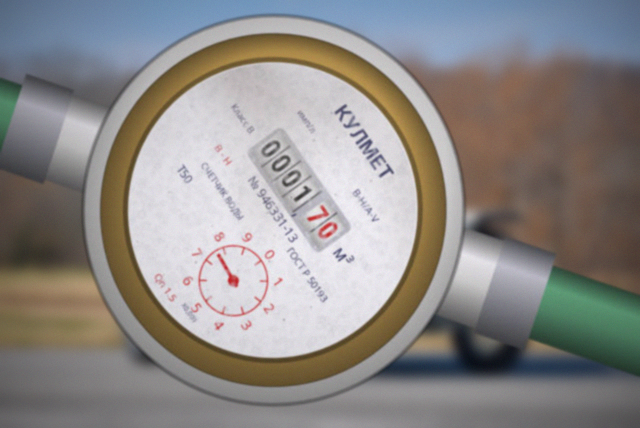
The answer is 1.707 m³
